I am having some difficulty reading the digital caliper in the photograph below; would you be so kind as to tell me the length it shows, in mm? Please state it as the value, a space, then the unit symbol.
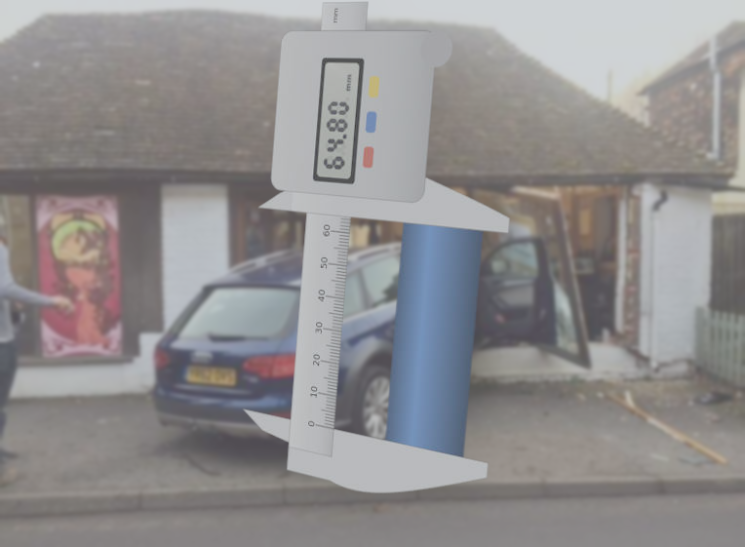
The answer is 64.80 mm
